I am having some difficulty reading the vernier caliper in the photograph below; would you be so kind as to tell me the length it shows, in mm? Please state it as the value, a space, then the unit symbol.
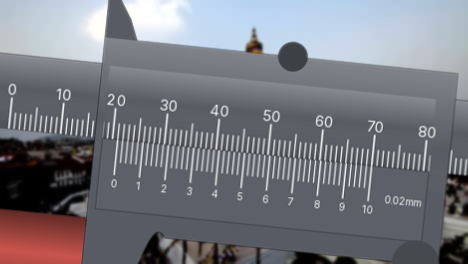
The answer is 21.0 mm
